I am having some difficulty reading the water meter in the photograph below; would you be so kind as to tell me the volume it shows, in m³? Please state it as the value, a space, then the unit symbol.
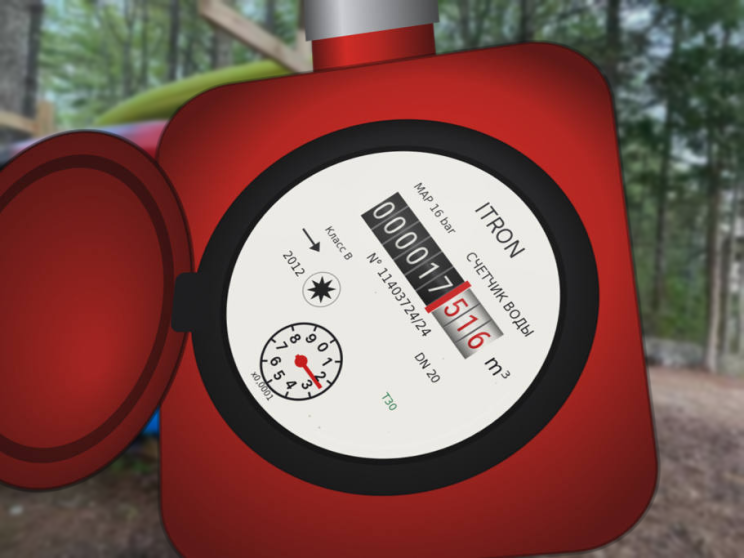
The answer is 17.5162 m³
